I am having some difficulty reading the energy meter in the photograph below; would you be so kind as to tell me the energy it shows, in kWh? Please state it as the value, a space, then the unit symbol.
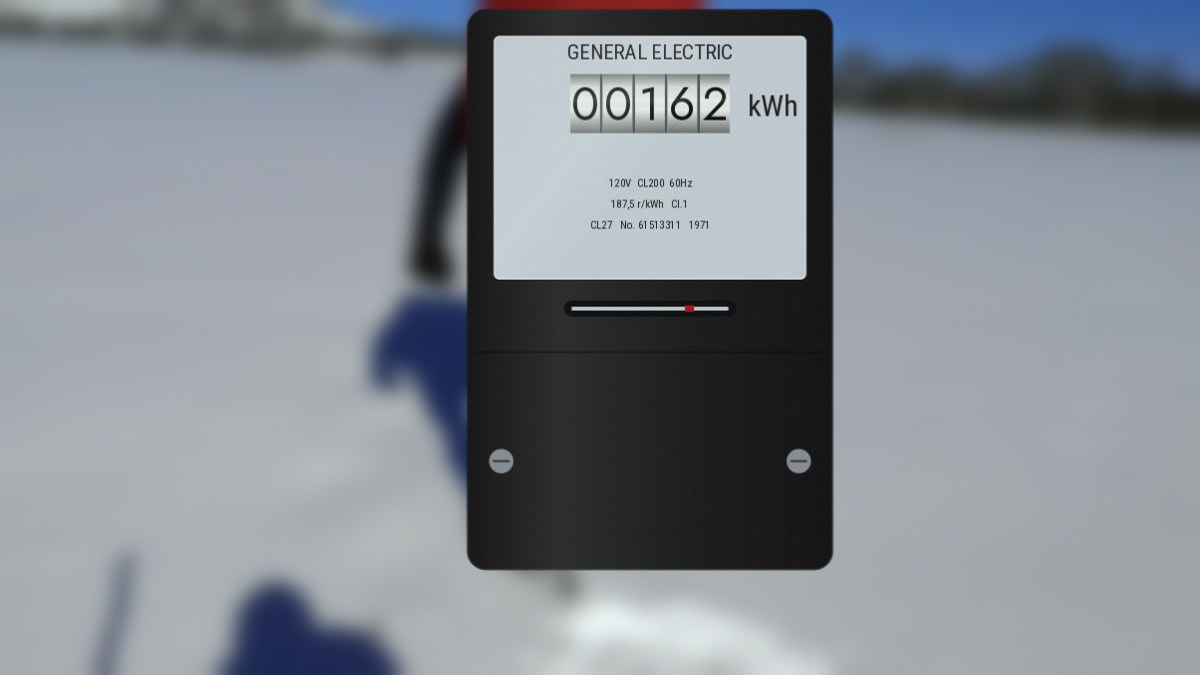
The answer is 162 kWh
